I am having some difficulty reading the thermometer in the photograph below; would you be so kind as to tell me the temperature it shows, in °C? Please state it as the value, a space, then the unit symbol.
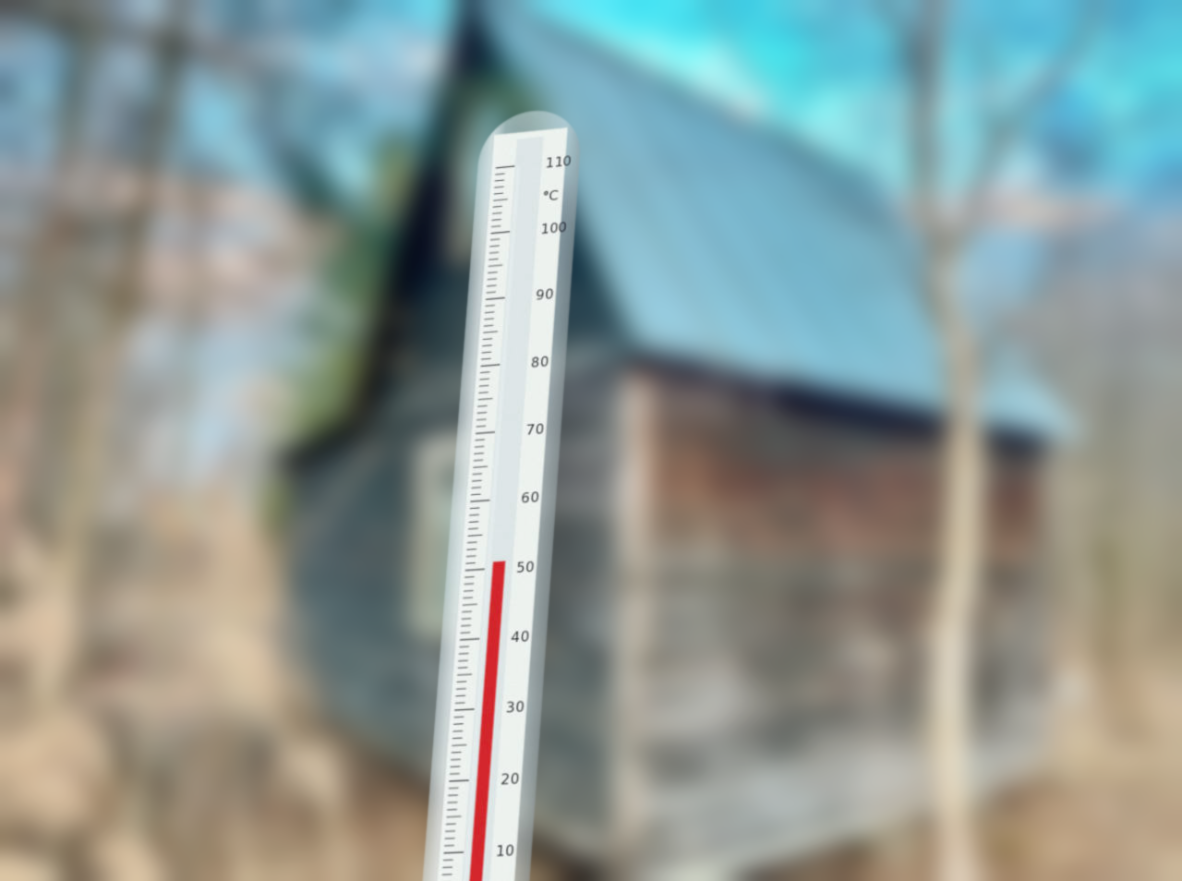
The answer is 51 °C
